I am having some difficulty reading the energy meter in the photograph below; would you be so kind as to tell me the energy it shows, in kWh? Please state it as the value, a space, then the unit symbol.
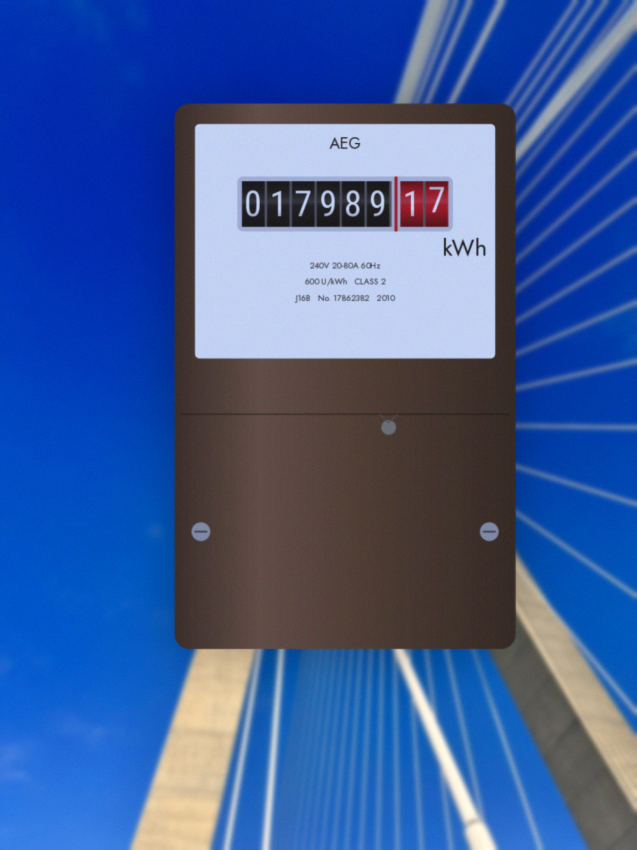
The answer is 17989.17 kWh
